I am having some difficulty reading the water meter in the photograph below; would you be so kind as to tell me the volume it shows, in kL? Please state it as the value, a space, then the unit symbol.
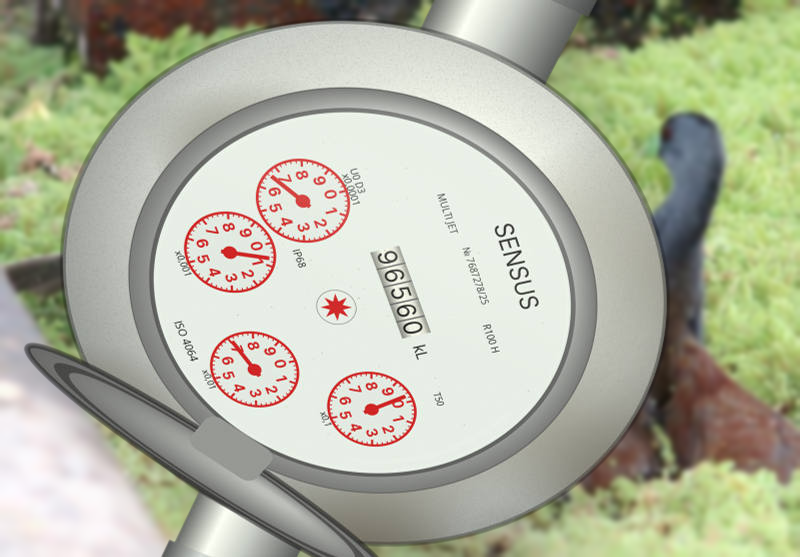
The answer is 96559.9706 kL
